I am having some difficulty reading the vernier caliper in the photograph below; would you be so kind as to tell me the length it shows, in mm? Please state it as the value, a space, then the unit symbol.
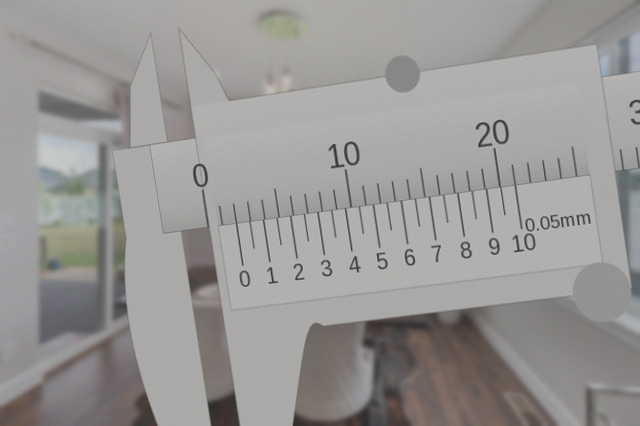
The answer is 2.0 mm
